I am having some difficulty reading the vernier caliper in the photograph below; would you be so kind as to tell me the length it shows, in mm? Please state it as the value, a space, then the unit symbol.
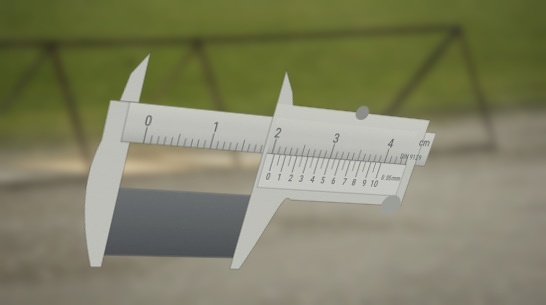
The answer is 20.4 mm
